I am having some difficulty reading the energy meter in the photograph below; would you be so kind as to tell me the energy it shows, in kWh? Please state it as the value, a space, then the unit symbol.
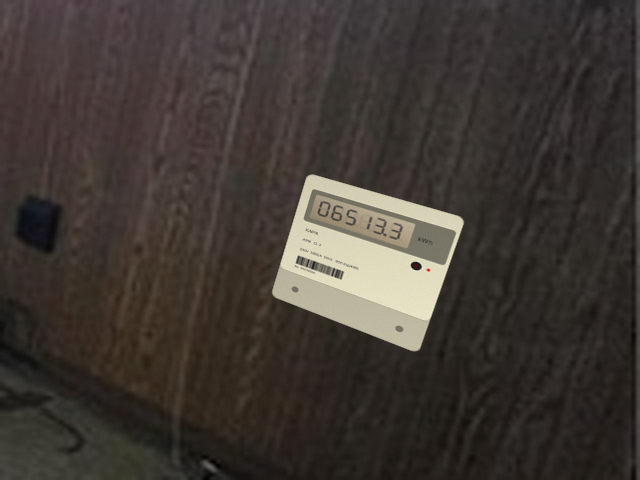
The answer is 6513.3 kWh
